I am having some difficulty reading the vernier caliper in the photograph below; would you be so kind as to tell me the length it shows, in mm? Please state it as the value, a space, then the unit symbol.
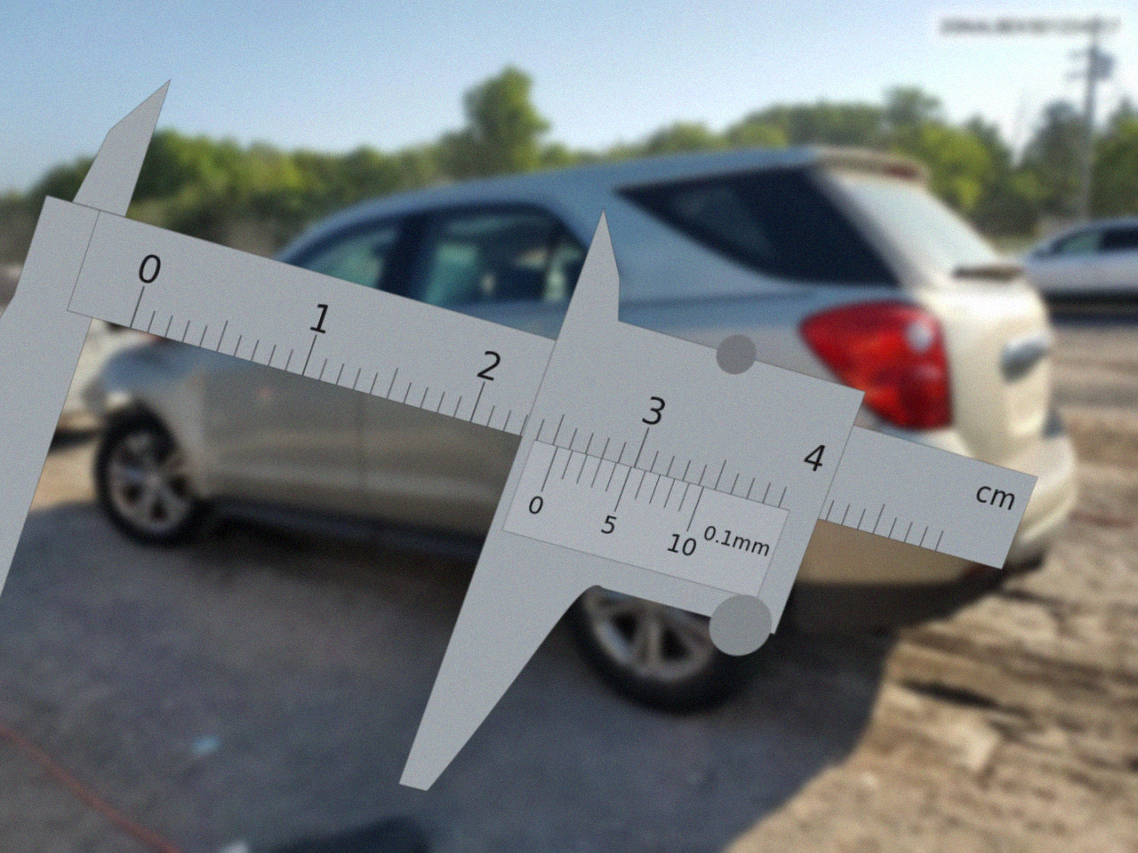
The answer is 25.3 mm
